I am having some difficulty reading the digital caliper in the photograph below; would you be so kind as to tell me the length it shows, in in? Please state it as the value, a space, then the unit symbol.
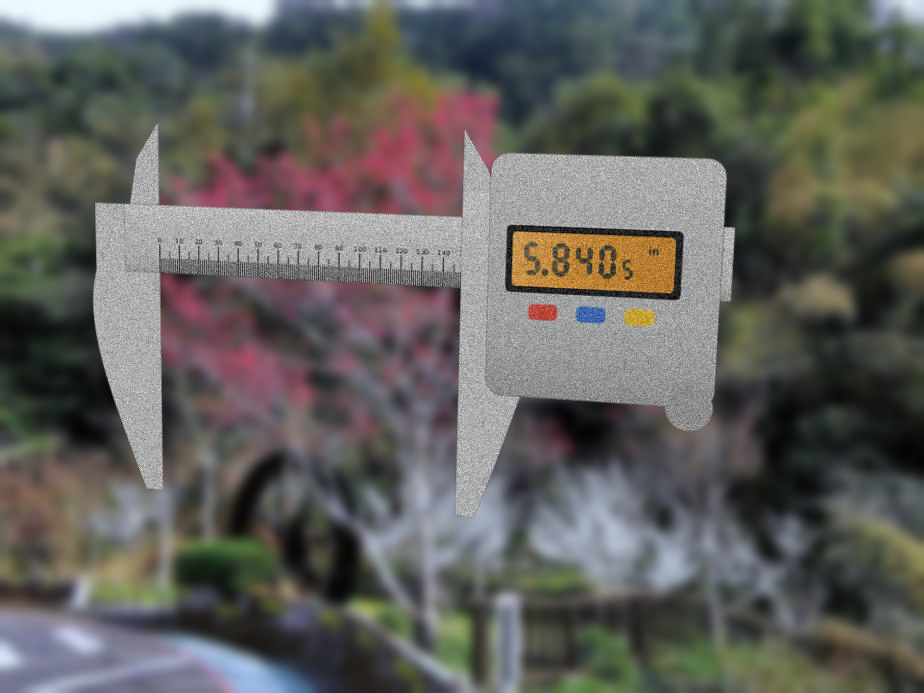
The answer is 5.8405 in
